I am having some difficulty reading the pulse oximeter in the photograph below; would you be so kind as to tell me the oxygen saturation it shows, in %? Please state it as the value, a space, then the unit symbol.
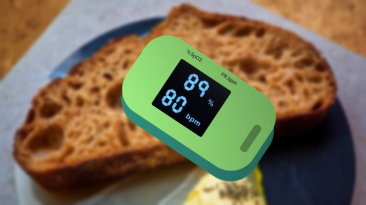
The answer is 89 %
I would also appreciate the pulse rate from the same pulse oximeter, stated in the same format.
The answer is 80 bpm
